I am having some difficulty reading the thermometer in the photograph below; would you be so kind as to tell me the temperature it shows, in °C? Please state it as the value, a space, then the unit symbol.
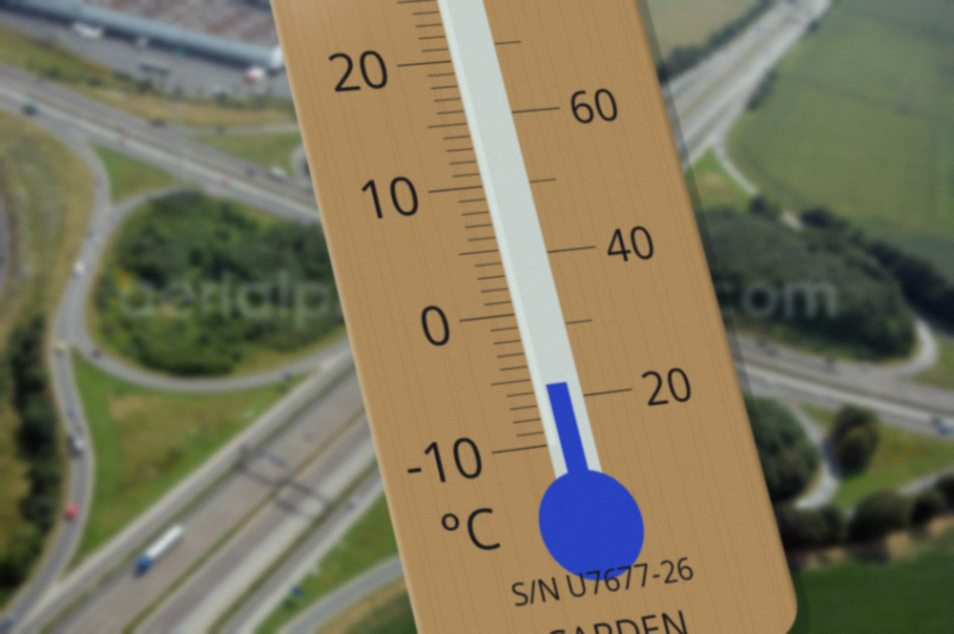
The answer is -5.5 °C
